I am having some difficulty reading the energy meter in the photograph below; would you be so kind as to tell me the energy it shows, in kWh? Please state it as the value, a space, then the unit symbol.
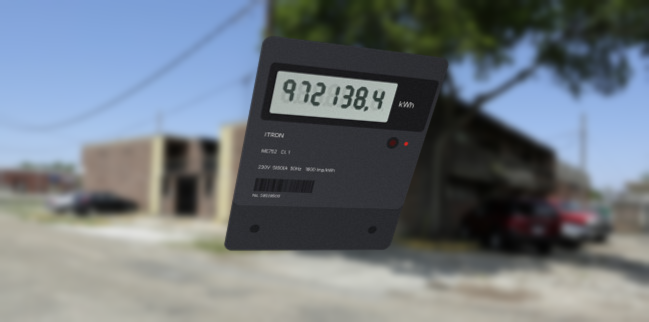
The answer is 972138.4 kWh
